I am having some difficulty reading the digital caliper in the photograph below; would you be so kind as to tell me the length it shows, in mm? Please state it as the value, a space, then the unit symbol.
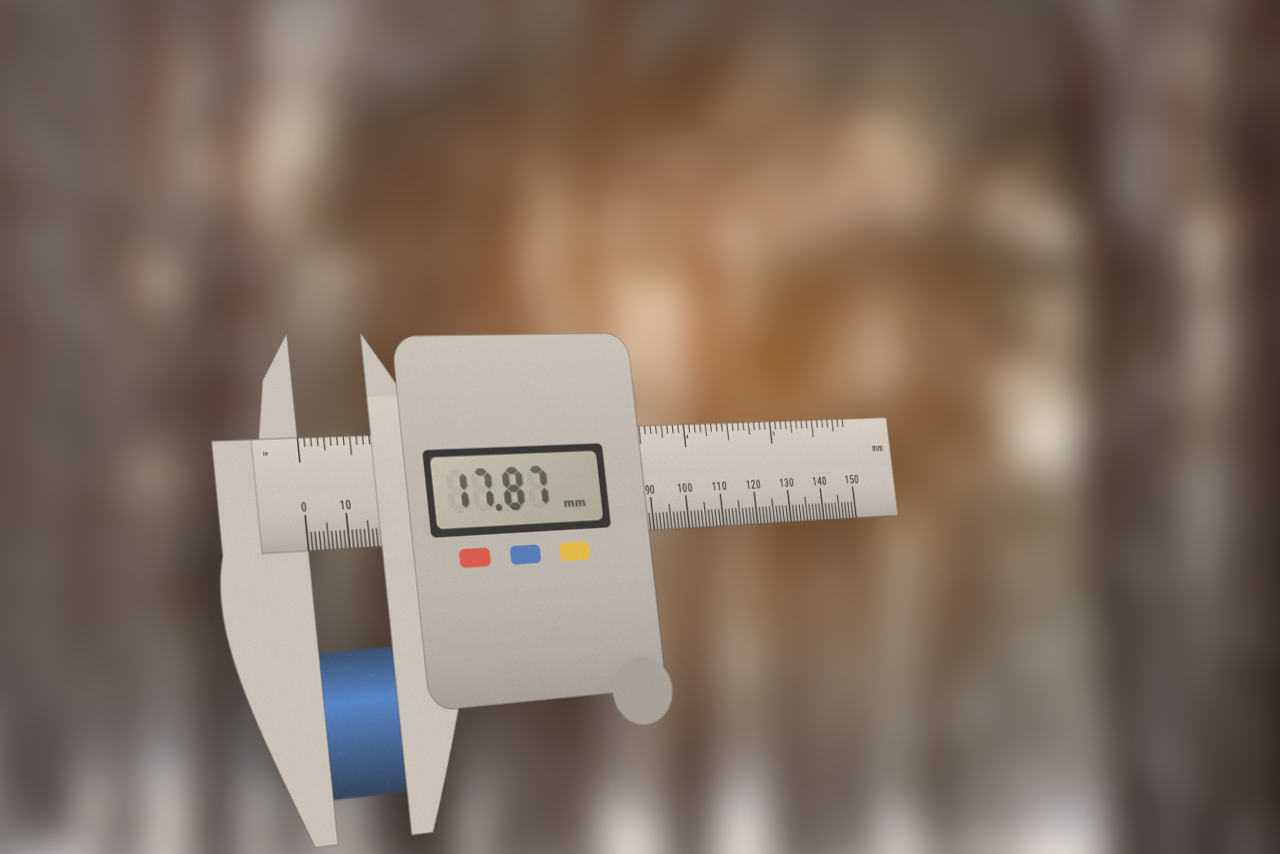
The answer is 17.87 mm
